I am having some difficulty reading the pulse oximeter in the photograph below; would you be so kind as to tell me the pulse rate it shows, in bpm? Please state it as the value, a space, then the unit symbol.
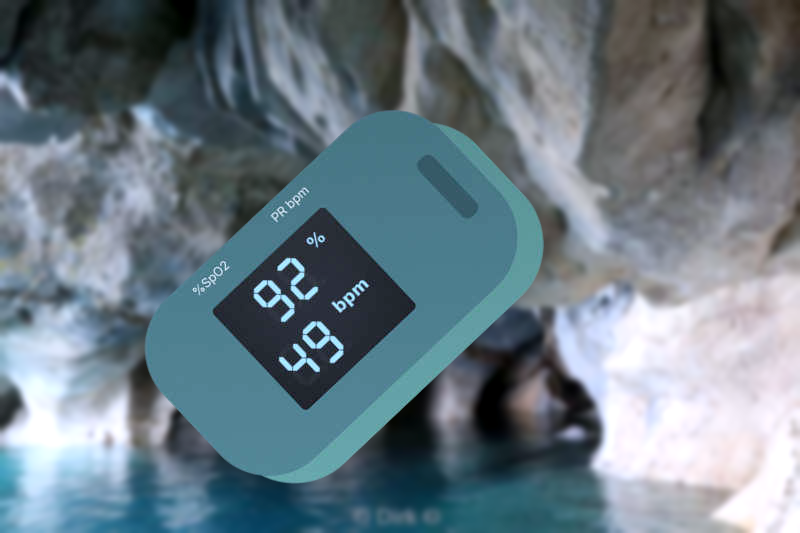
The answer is 49 bpm
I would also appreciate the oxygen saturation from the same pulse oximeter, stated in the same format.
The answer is 92 %
